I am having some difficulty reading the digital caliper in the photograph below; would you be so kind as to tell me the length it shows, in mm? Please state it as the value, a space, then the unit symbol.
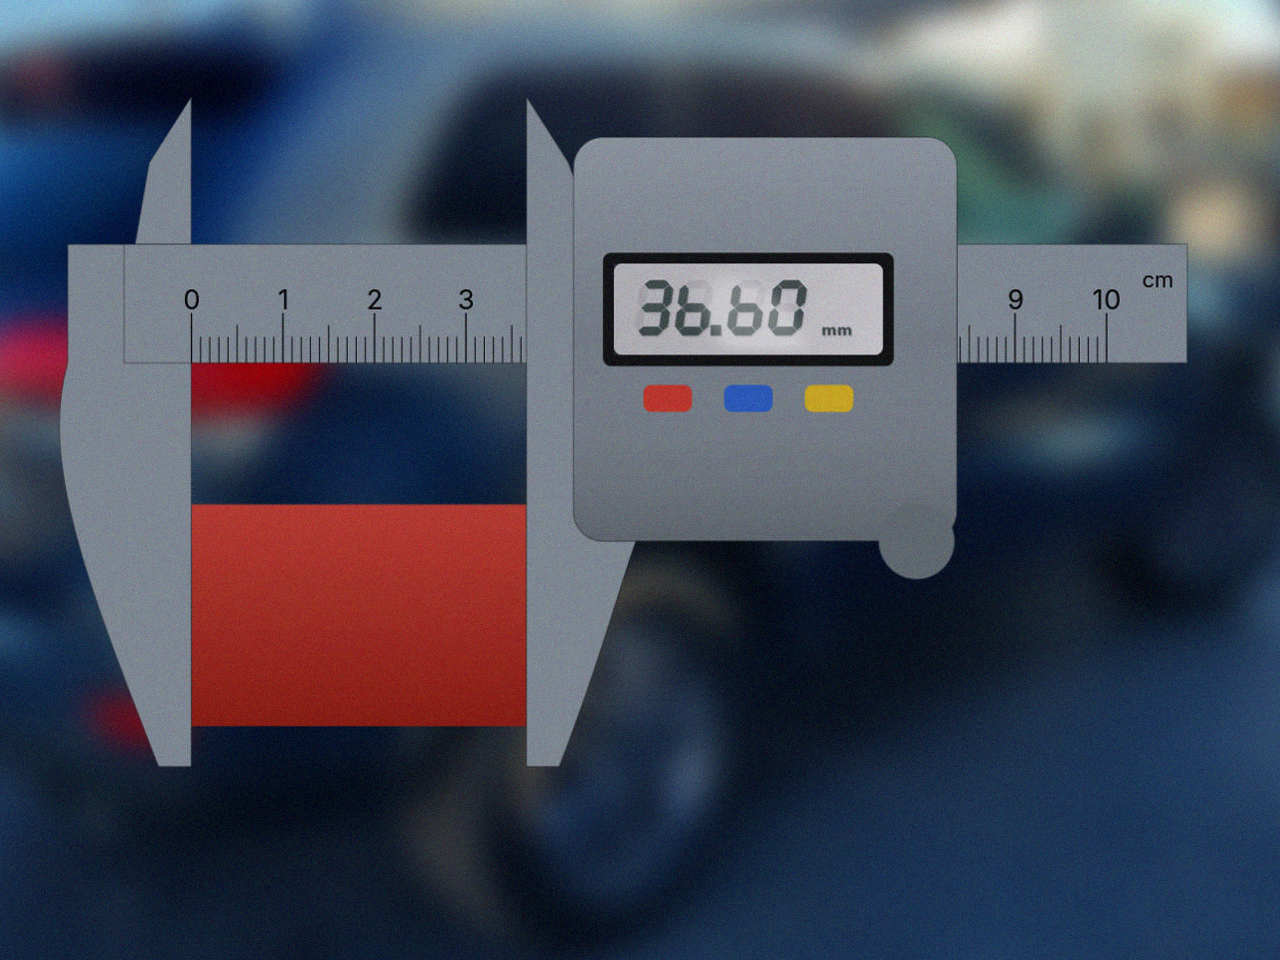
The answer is 36.60 mm
